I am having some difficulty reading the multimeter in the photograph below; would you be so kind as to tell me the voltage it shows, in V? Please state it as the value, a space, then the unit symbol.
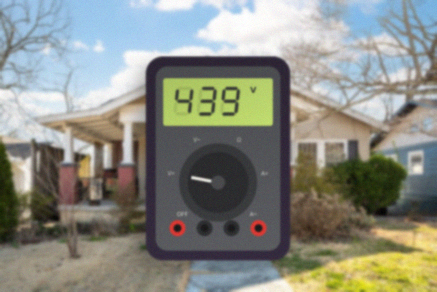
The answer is 439 V
